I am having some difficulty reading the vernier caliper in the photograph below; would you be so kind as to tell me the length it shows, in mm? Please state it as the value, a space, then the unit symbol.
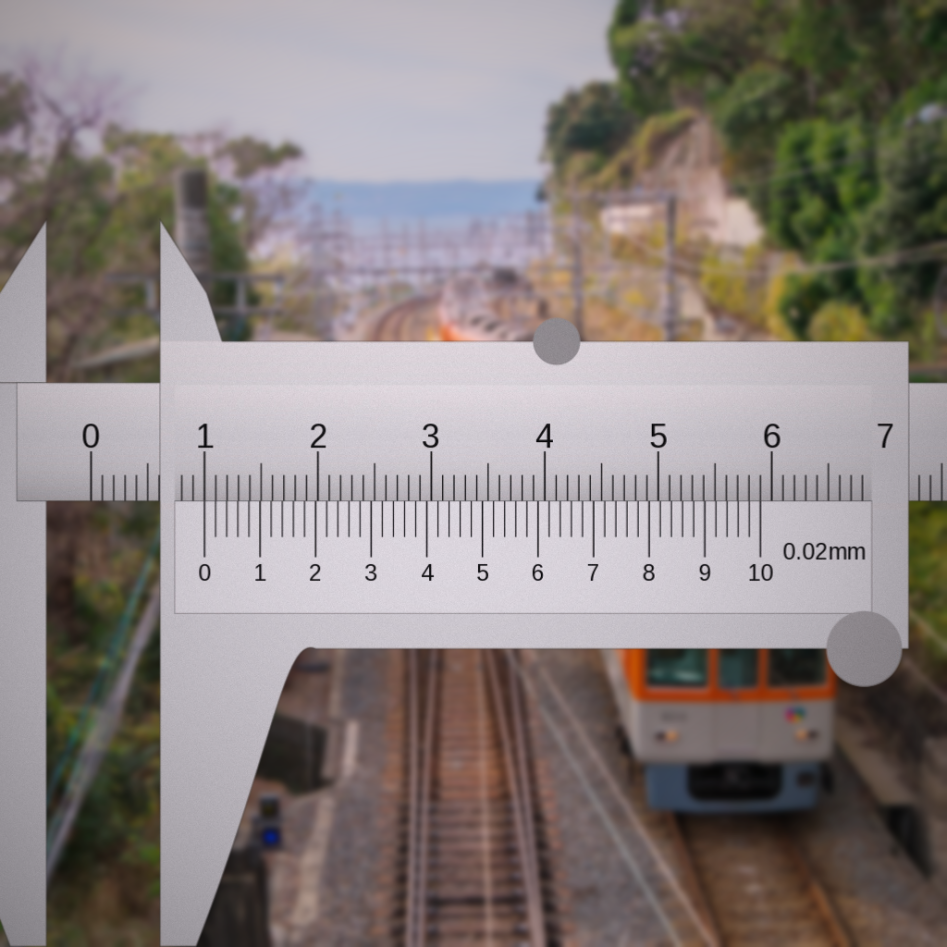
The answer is 10.0 mm
